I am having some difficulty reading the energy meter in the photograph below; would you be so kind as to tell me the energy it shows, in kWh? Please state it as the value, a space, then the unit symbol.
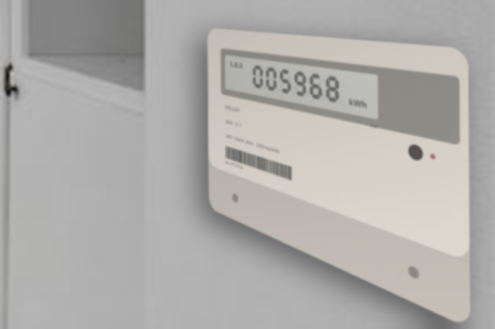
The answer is 5968 kWh
